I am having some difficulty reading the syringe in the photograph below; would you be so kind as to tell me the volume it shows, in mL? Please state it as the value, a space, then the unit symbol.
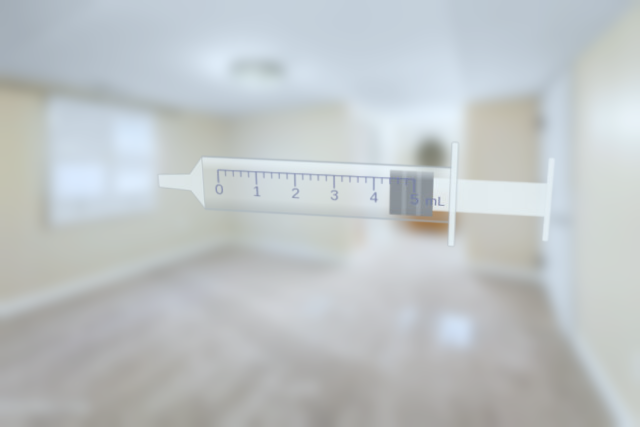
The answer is 4.4 mL
